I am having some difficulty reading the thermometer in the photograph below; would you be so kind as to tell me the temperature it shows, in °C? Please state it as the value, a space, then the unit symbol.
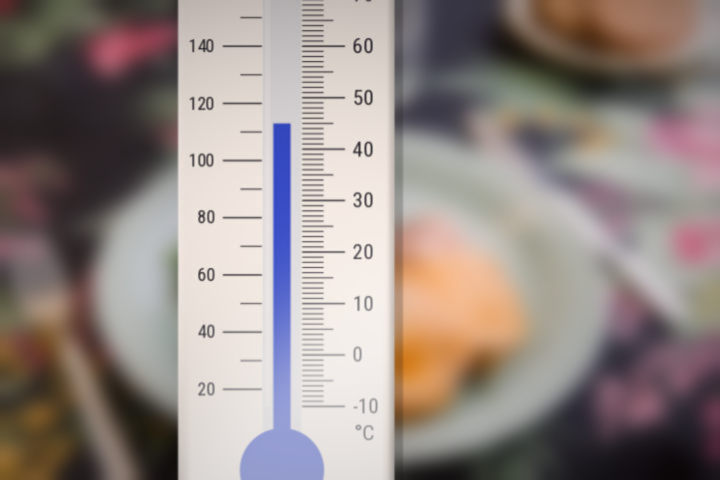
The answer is 45 °C
